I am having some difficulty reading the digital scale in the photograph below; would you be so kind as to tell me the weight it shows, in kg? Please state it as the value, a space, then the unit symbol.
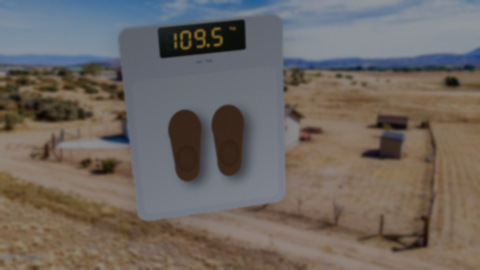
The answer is 109.5 kg
